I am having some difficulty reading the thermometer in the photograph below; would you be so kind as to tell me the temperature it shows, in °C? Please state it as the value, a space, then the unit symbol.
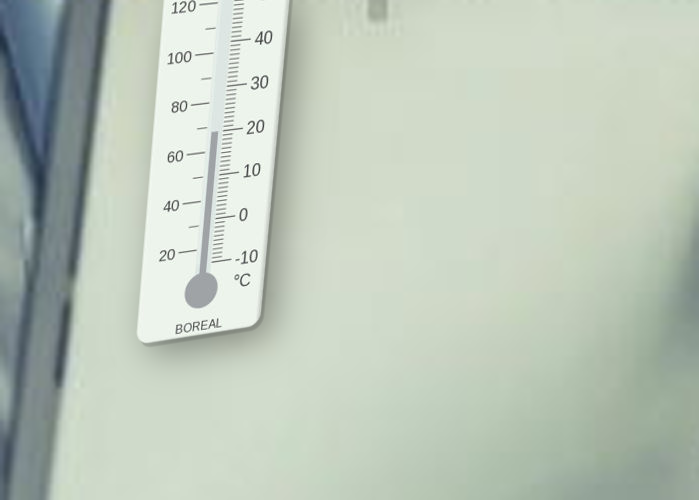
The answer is 20 °C
